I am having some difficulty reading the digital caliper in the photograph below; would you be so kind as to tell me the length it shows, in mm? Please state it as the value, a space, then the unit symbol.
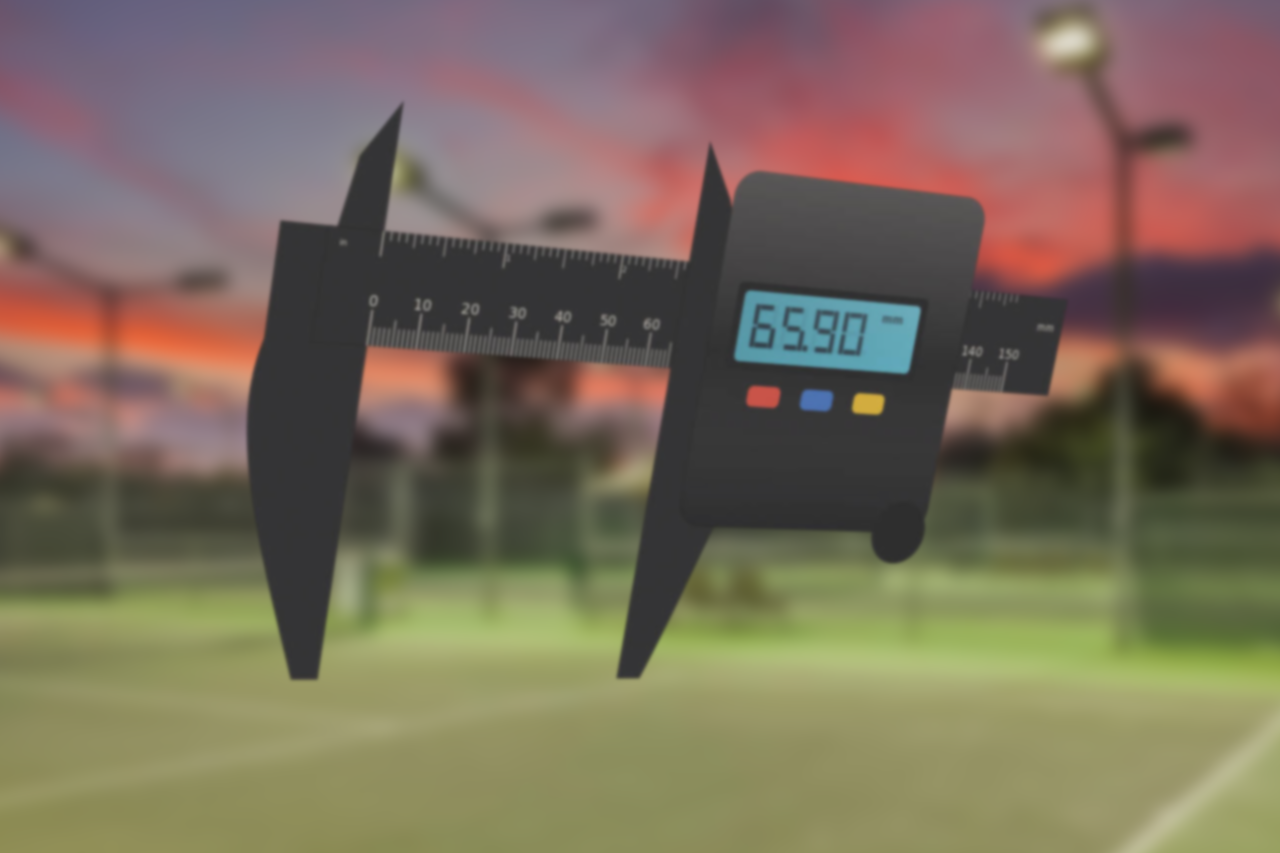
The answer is 65.90 mm
